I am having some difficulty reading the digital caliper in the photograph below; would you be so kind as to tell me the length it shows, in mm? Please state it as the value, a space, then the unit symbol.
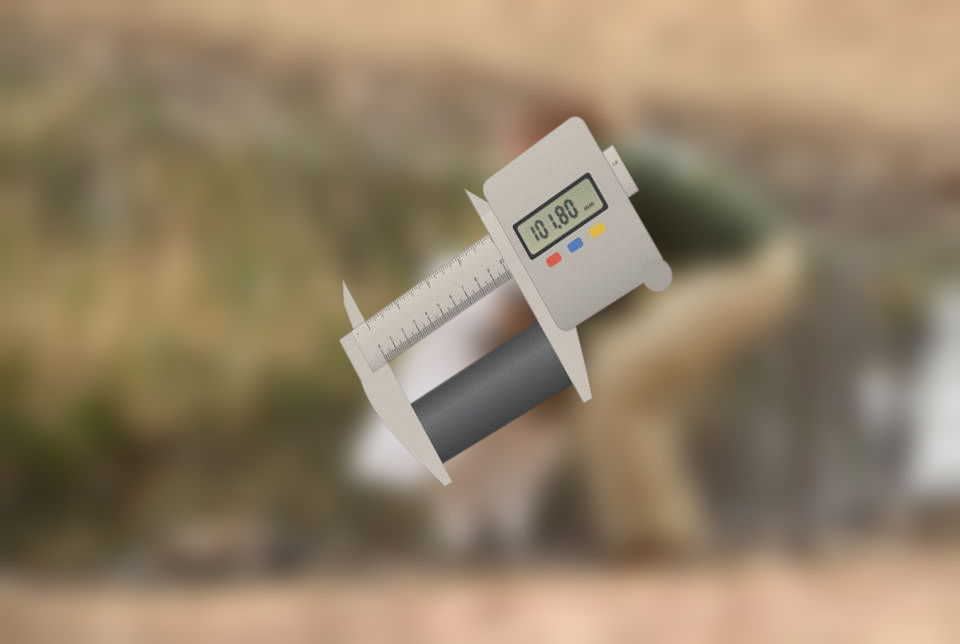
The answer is 101.80 mm
